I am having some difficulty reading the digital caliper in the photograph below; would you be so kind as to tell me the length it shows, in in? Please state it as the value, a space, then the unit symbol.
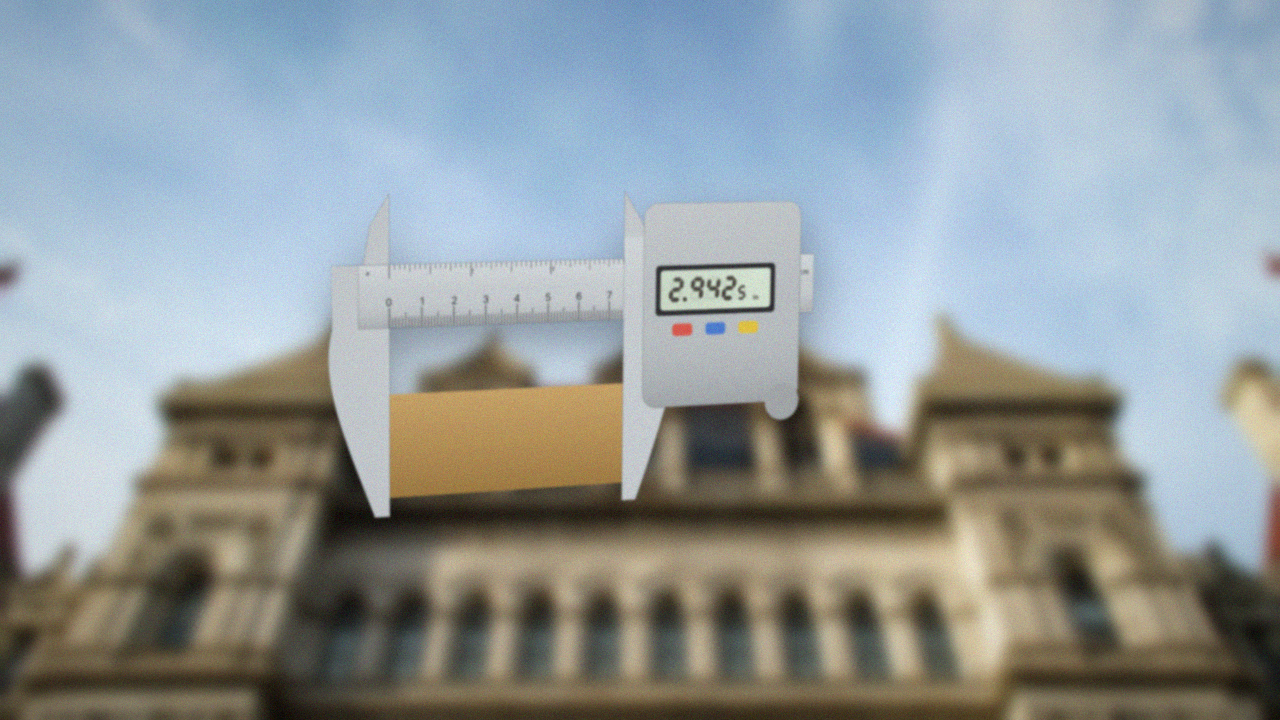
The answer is 2.9425 in
